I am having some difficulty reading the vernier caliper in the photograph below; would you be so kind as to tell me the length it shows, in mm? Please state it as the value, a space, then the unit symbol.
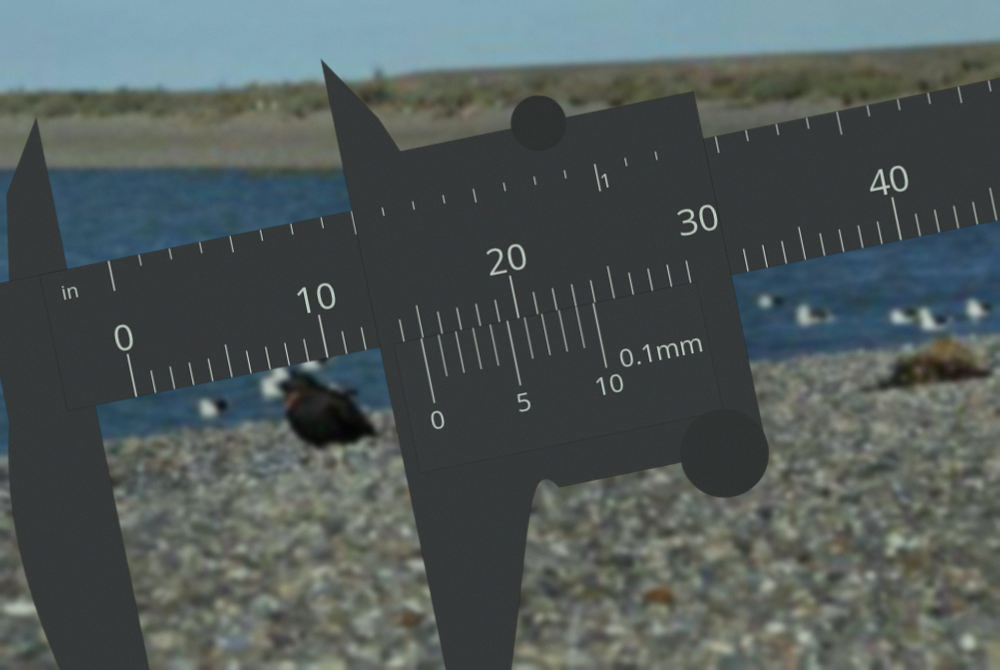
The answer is 14.9 mm
